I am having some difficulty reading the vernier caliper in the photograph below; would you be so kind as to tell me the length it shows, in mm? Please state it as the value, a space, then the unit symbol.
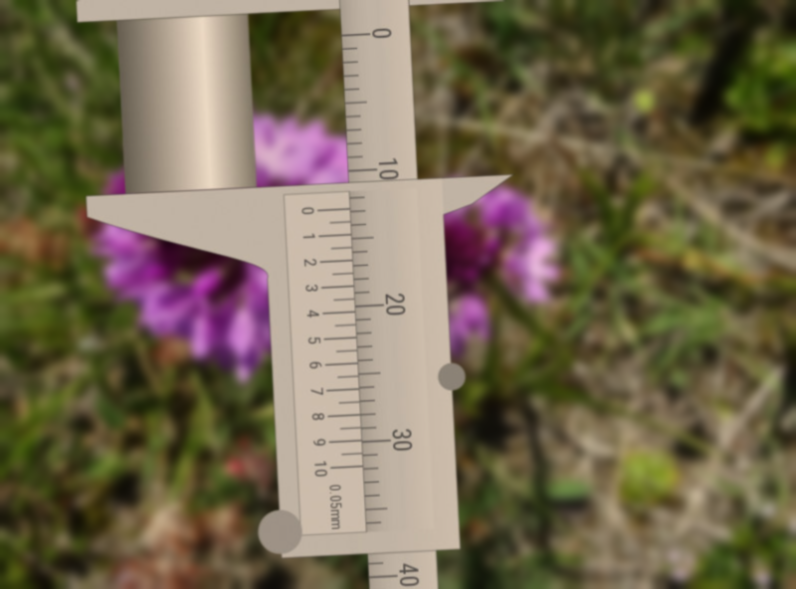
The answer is 12.8 mm
